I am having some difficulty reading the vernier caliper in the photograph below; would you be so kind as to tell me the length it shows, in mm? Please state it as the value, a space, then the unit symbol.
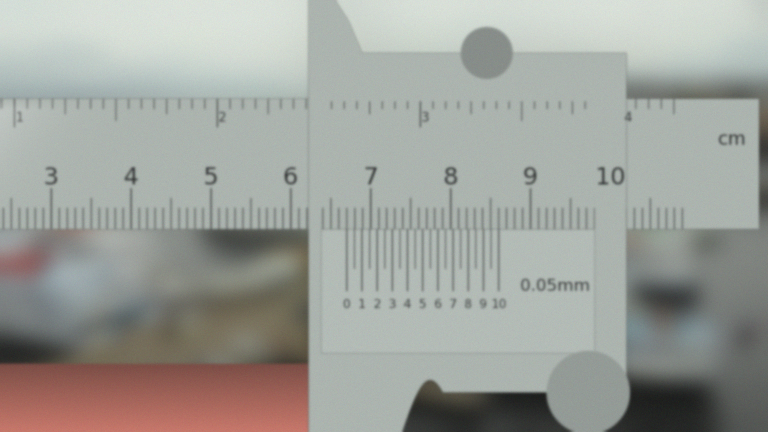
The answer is 67.0 mm
